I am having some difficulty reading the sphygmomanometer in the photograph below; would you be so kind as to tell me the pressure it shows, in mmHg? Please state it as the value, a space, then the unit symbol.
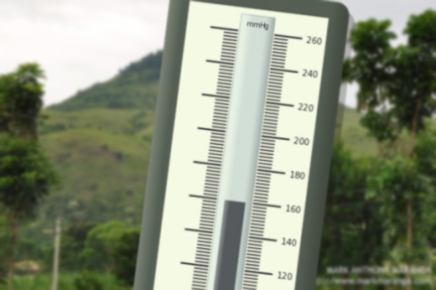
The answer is 160 mmHg
